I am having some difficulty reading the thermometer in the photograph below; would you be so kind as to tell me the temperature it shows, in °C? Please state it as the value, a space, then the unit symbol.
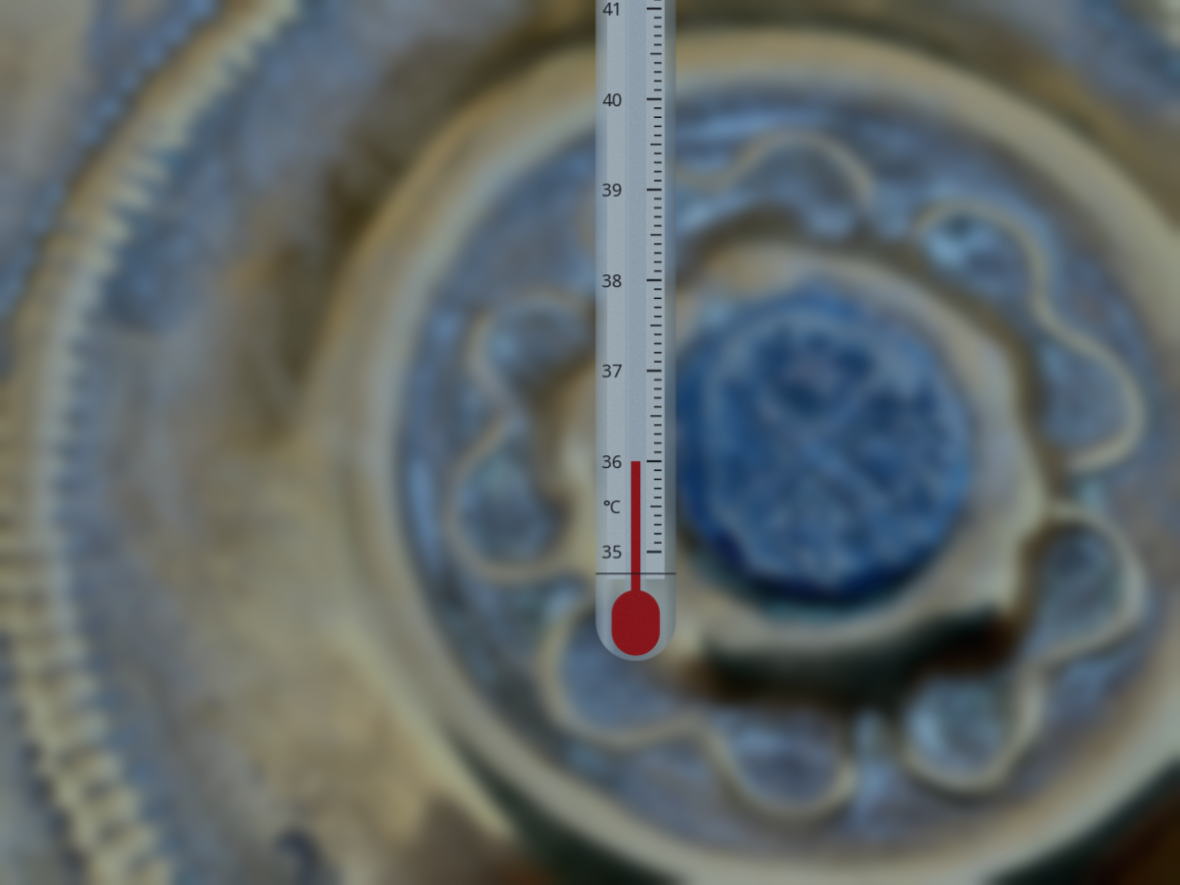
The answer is 36 °C
